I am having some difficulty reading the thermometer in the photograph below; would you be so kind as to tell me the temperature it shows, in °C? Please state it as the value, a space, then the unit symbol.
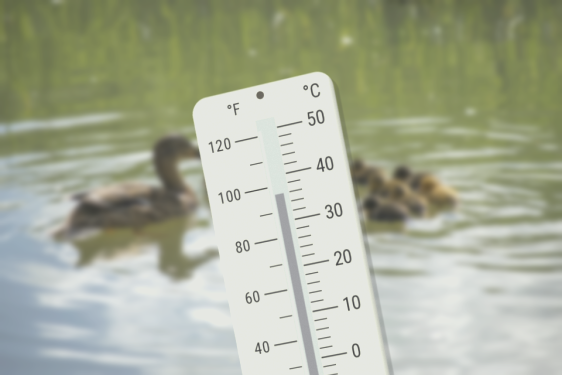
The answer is 36 °C
